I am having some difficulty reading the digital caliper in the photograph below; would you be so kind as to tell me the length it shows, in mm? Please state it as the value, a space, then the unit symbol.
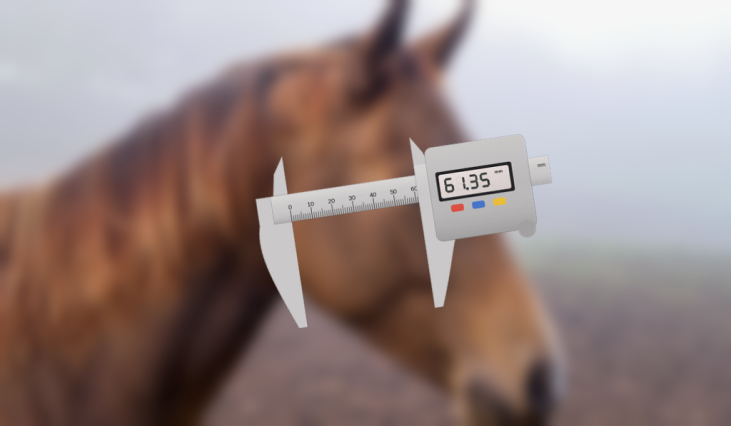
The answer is 61.35 mm
